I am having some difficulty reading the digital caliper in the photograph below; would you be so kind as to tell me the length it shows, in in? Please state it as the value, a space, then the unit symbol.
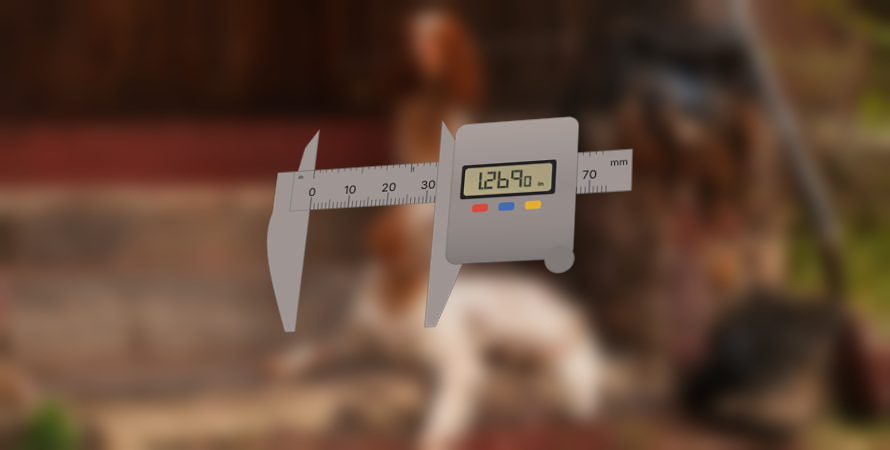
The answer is 1.2690 in
